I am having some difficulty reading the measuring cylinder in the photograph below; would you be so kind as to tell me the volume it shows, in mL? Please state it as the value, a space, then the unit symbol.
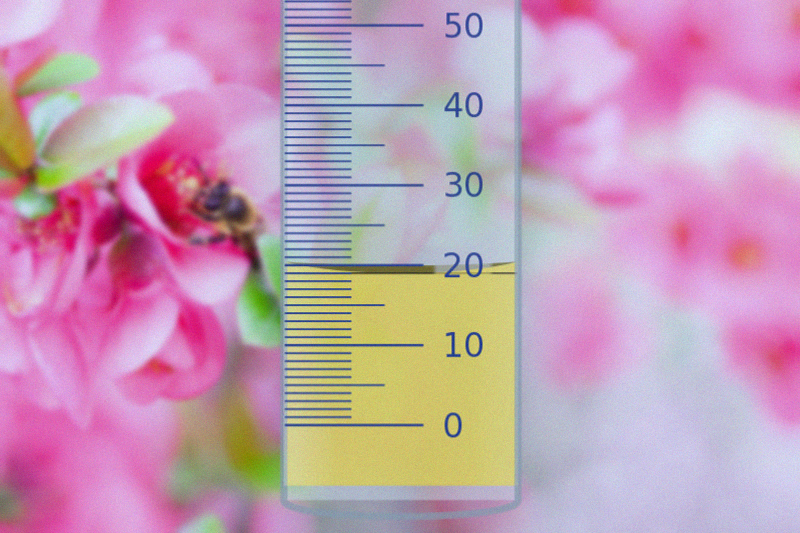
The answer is 19 mL
